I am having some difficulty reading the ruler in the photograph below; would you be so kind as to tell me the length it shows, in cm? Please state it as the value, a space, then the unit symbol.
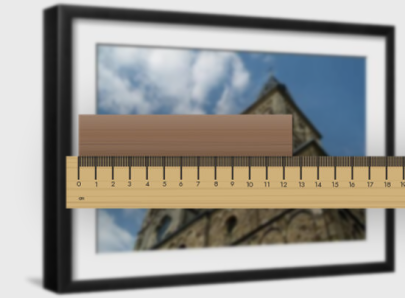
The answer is 12.5 cm
